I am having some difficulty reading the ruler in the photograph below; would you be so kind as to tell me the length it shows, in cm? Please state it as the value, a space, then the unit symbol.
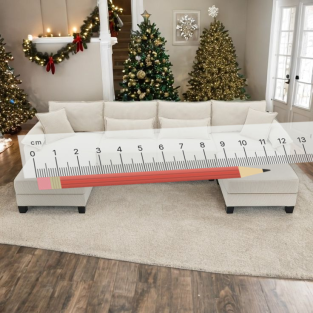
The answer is 11 cm
